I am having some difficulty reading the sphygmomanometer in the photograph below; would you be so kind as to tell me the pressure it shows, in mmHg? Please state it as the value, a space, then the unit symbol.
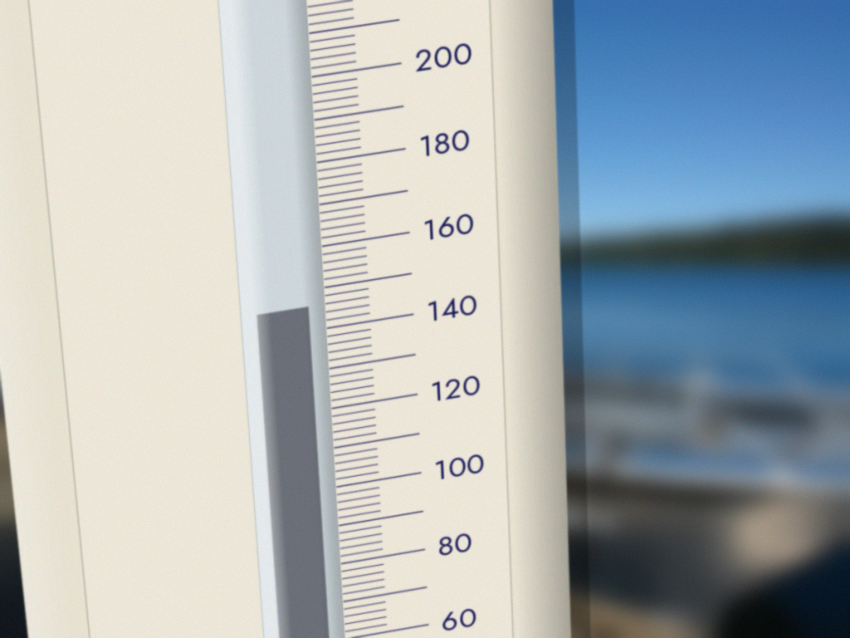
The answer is 146 mmHg
